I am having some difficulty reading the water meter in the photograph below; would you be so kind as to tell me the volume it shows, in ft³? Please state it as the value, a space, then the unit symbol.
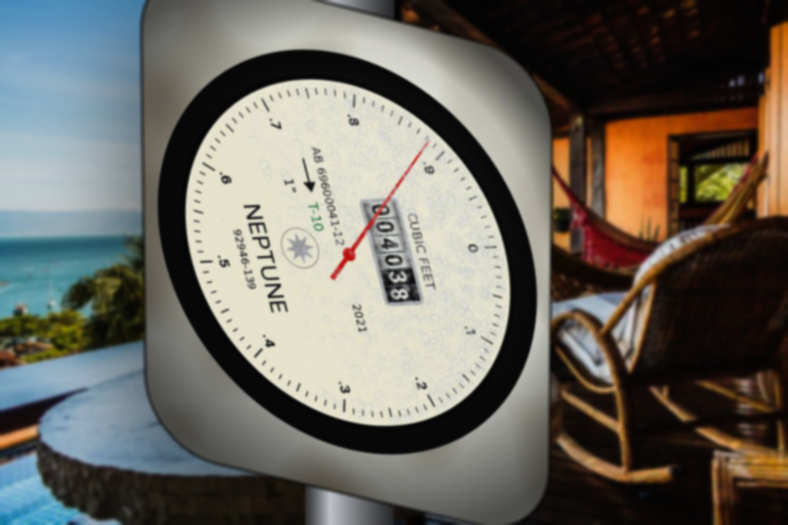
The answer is 4037.88 ft³
